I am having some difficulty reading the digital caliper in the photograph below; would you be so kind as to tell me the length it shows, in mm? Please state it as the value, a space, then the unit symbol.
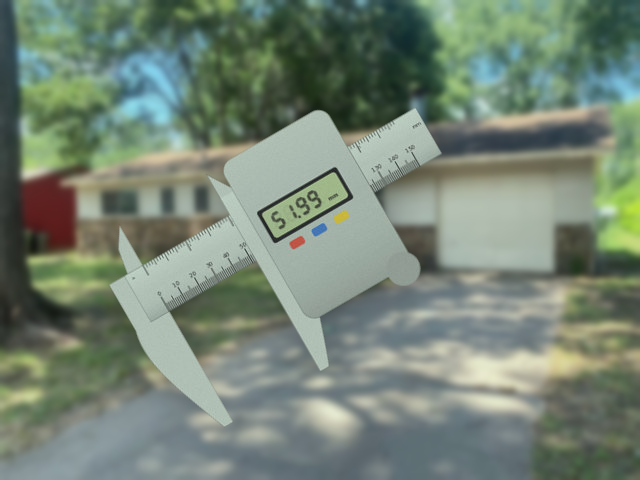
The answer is 51.99 mm
